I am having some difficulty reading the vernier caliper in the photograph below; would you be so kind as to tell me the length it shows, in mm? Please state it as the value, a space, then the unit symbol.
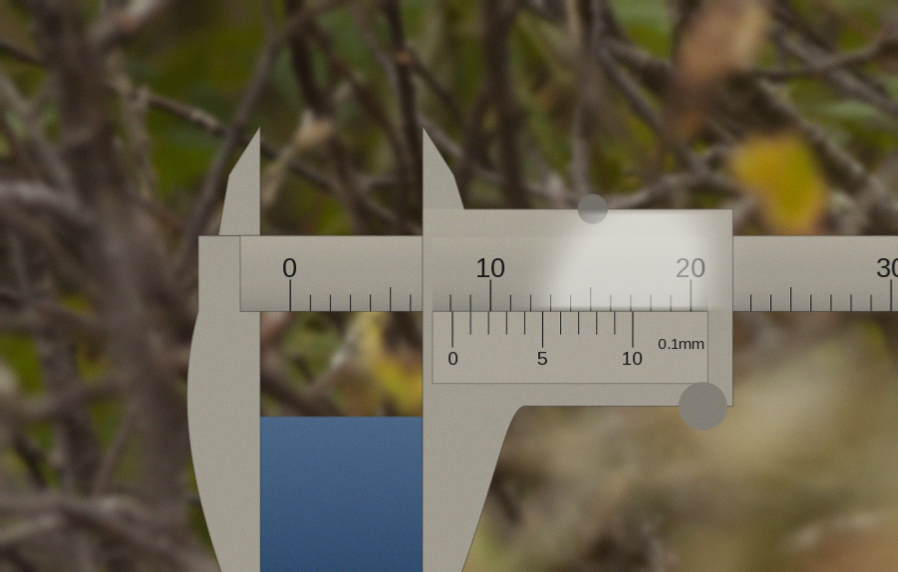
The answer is 8.1 mm
